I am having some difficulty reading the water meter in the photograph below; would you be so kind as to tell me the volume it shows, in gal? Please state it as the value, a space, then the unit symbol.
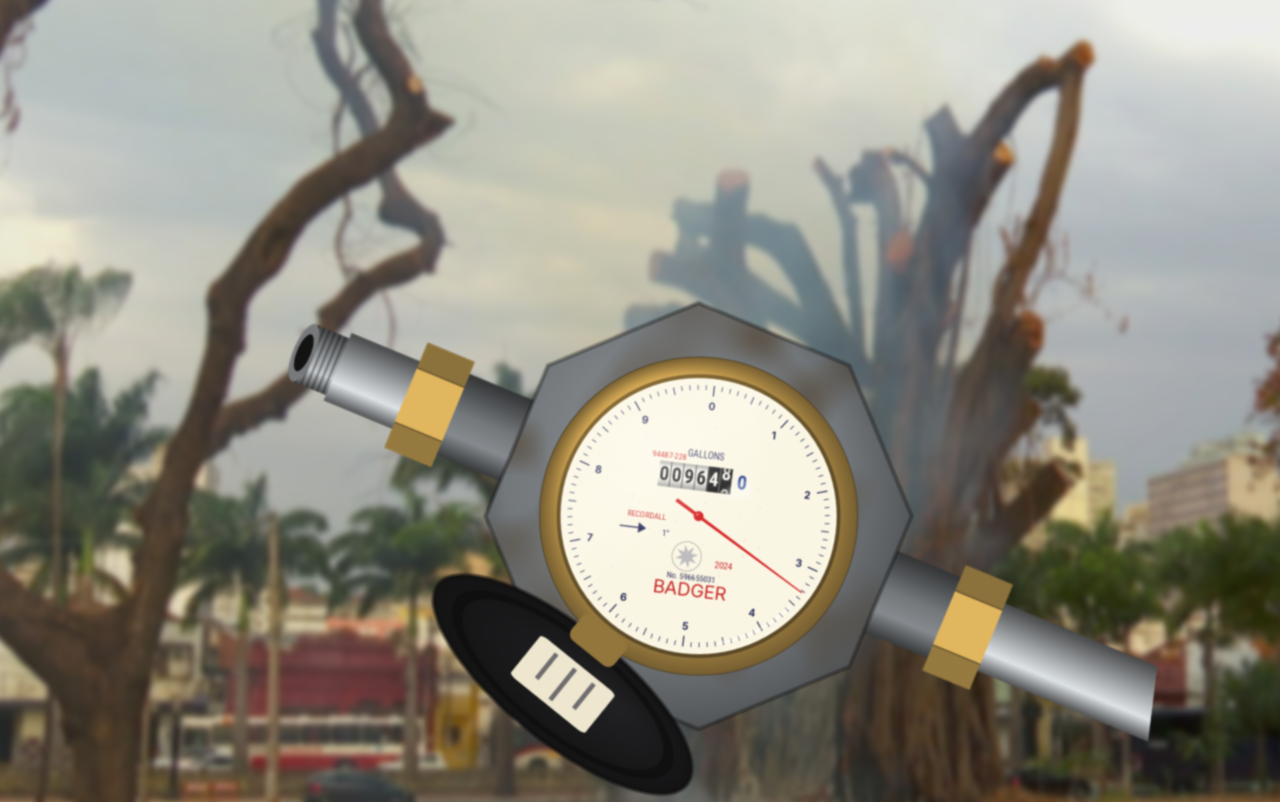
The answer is 96483.3 gal
